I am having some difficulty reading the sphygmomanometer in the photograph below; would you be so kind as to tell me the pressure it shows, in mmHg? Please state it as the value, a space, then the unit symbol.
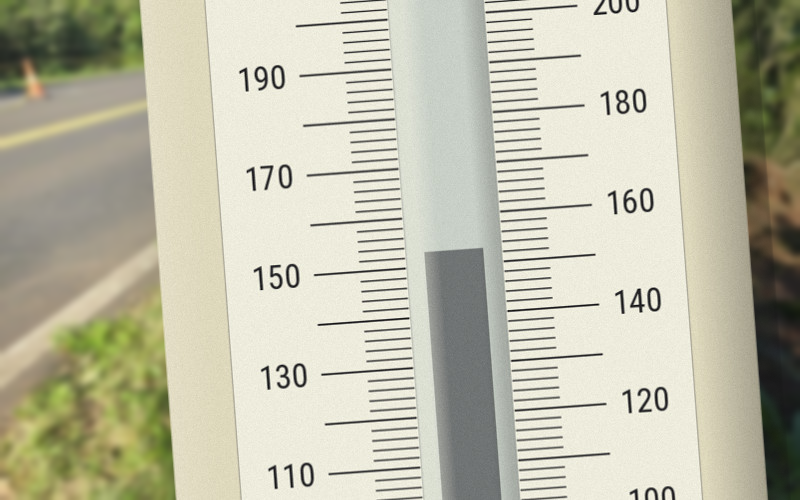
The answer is 153 mmHg
